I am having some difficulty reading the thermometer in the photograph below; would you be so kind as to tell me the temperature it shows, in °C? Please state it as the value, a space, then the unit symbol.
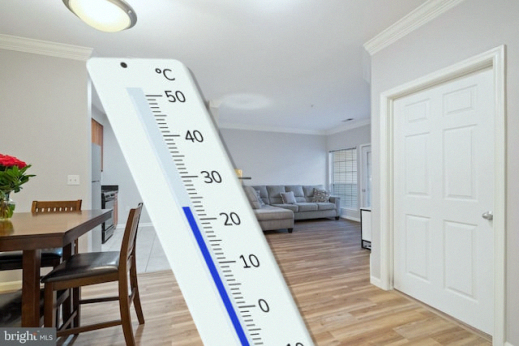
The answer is 23 °C
